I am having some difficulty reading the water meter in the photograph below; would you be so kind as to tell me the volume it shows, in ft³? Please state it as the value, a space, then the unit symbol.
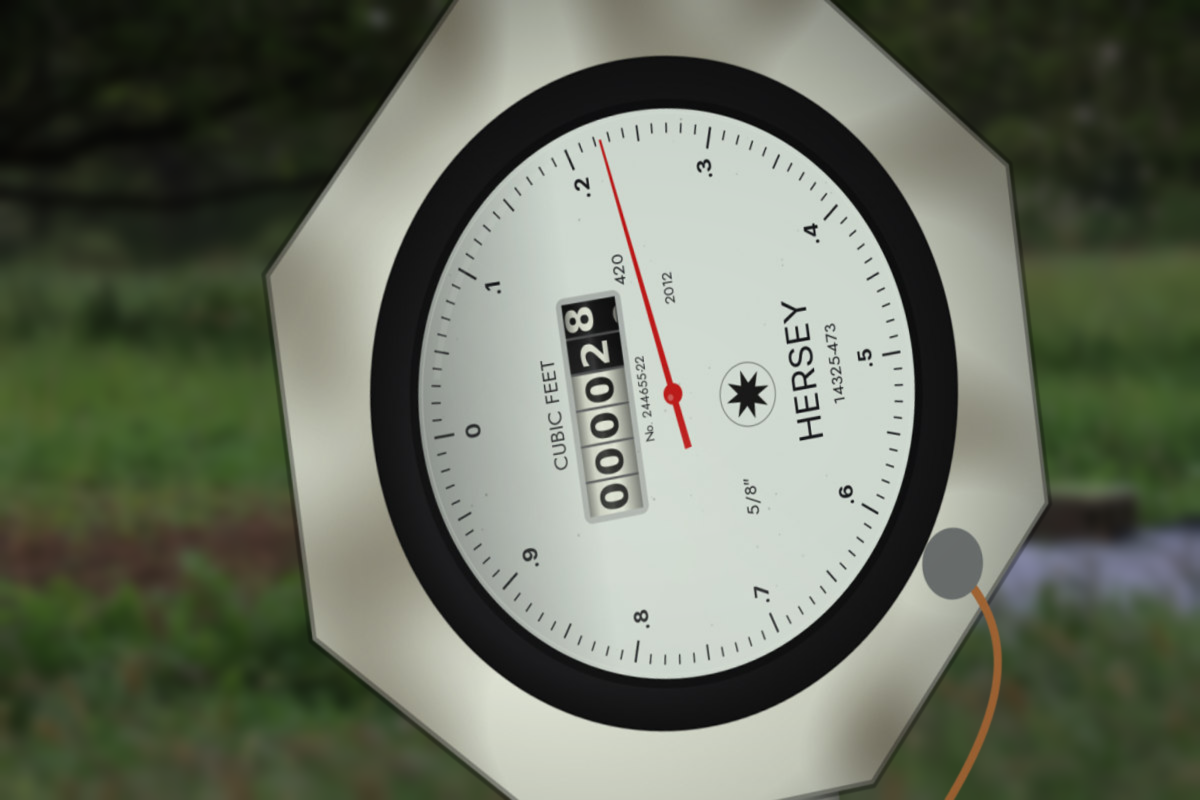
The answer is 28.22 ft³
